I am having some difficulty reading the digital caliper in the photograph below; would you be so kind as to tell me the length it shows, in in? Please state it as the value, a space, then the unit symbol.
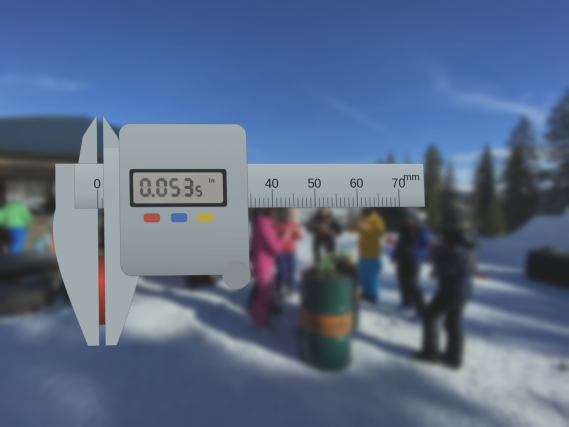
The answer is 0.0535 in
